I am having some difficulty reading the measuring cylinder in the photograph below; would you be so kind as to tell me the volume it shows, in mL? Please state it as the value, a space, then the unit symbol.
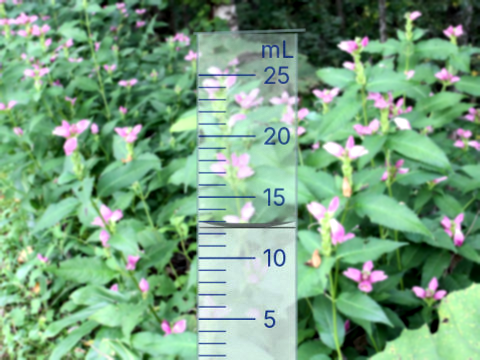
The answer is 12.5 mL
